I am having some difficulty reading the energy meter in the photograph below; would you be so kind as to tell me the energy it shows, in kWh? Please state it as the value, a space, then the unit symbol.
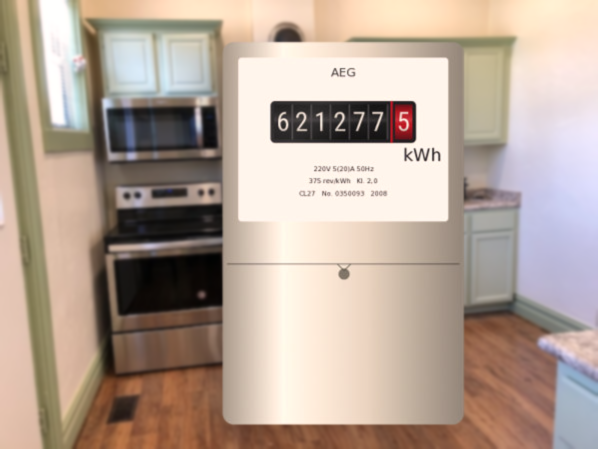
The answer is 621277.5 kWh
